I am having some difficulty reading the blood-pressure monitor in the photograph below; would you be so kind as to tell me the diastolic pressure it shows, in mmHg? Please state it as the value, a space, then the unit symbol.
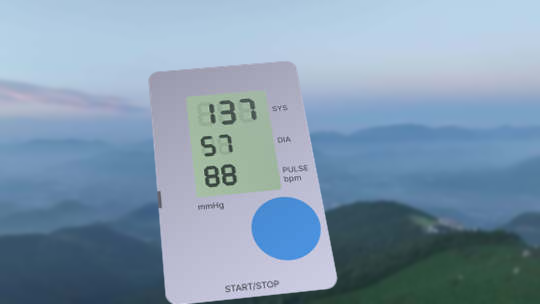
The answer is 57 mmHg
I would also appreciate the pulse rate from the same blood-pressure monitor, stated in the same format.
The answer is 88 bpm
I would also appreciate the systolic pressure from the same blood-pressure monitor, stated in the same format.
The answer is 137 mmHg
